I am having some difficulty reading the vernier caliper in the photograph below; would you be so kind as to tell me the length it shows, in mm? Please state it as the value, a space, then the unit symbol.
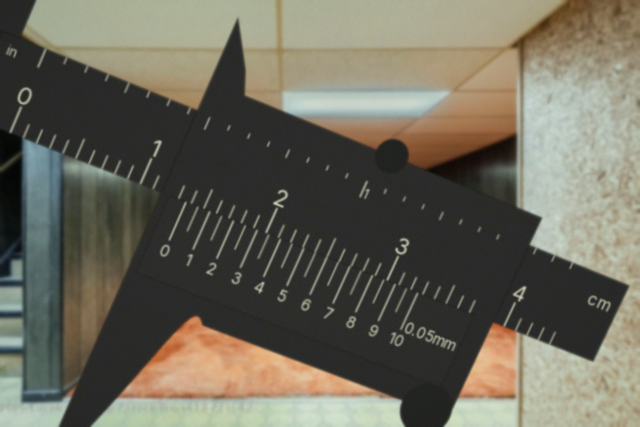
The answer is 13.6 mm
